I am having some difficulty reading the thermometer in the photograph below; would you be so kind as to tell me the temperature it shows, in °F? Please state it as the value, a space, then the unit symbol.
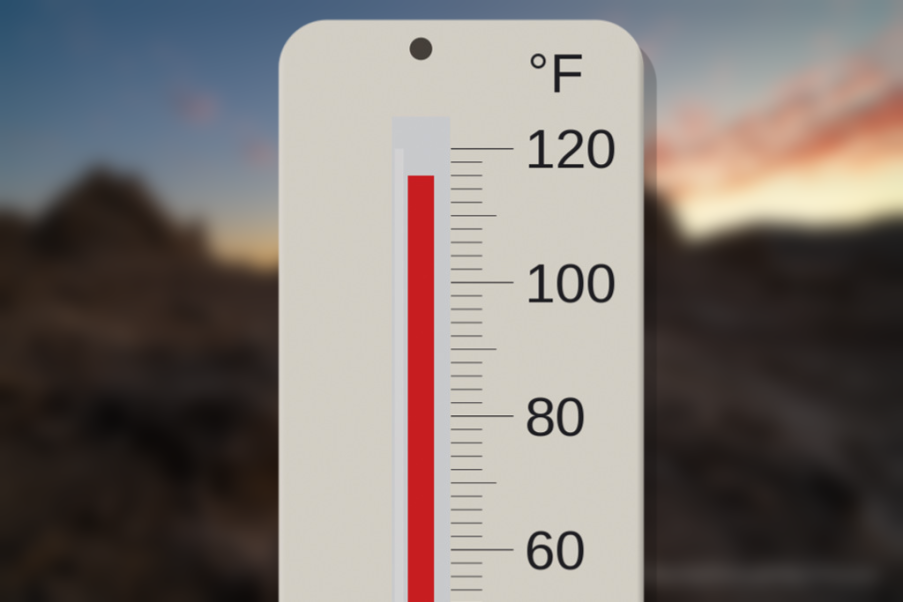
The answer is 116 °F
